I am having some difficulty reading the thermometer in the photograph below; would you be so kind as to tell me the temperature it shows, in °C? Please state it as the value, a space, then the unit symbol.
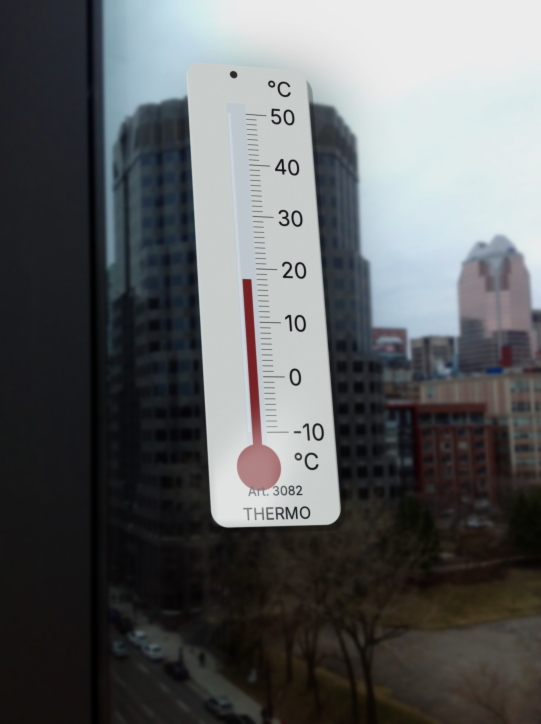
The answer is 18 °C
